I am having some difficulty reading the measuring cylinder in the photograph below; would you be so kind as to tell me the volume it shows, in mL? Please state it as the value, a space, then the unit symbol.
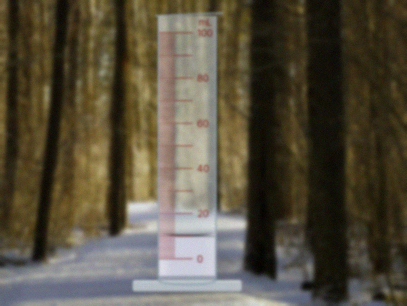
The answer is 10 mL
